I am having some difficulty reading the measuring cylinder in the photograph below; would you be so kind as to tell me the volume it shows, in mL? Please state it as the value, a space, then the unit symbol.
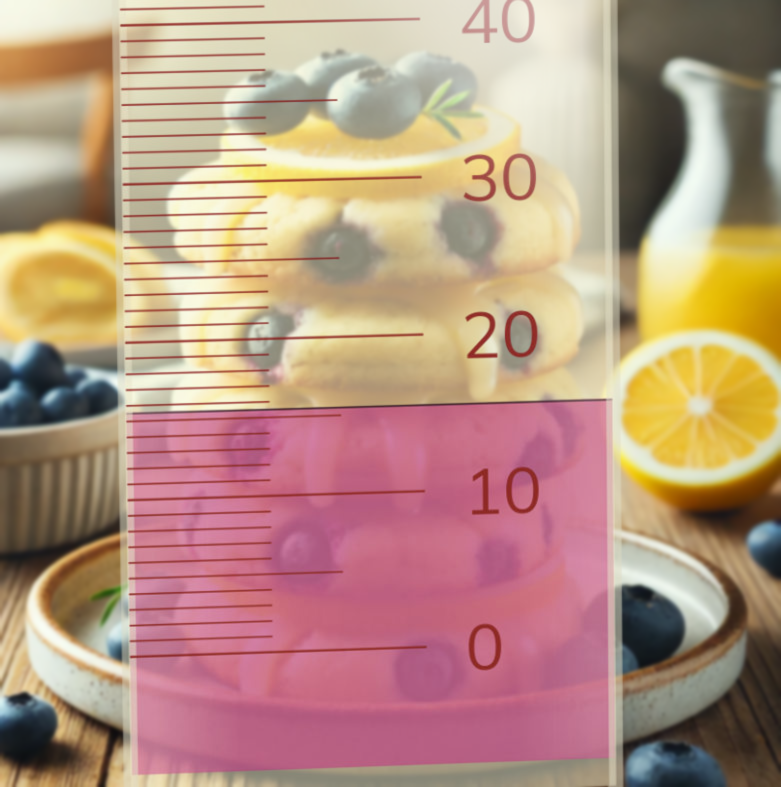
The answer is 15.5 mL
